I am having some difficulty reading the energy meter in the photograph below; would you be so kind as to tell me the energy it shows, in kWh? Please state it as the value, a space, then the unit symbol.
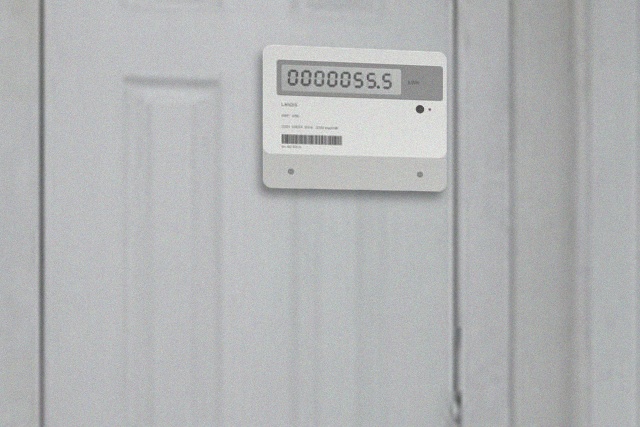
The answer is 55.5 kWh
